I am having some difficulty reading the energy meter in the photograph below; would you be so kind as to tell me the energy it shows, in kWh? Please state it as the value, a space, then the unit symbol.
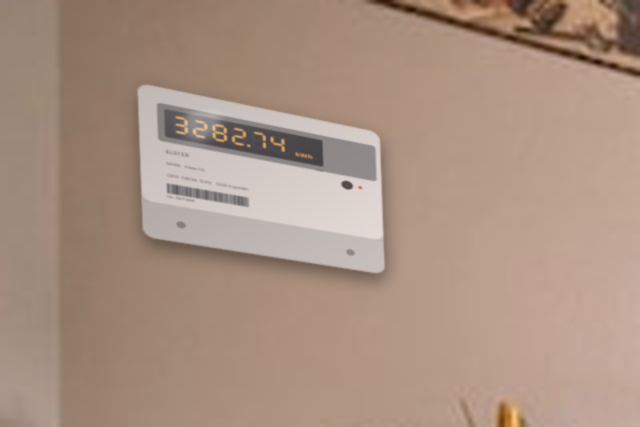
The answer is 3282.74 kWh
